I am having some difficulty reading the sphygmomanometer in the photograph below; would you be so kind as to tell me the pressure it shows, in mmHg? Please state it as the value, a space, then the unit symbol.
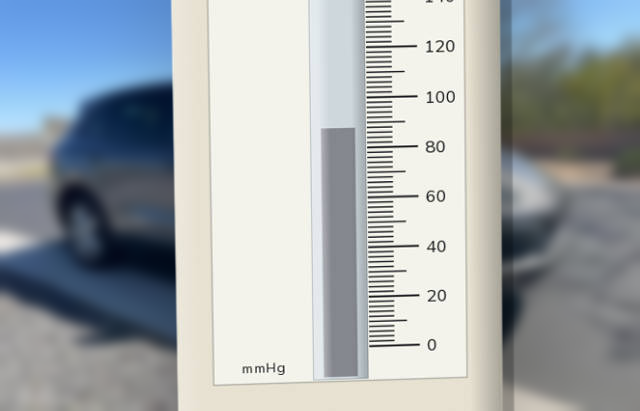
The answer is 88 mmHg
